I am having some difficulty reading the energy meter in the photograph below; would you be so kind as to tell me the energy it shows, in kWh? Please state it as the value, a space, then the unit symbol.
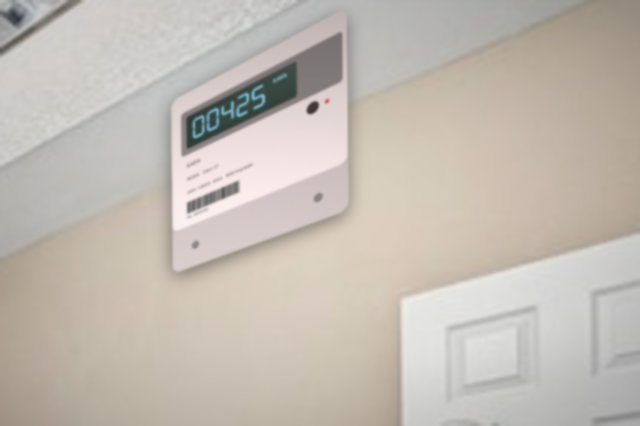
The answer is 425 kWh
